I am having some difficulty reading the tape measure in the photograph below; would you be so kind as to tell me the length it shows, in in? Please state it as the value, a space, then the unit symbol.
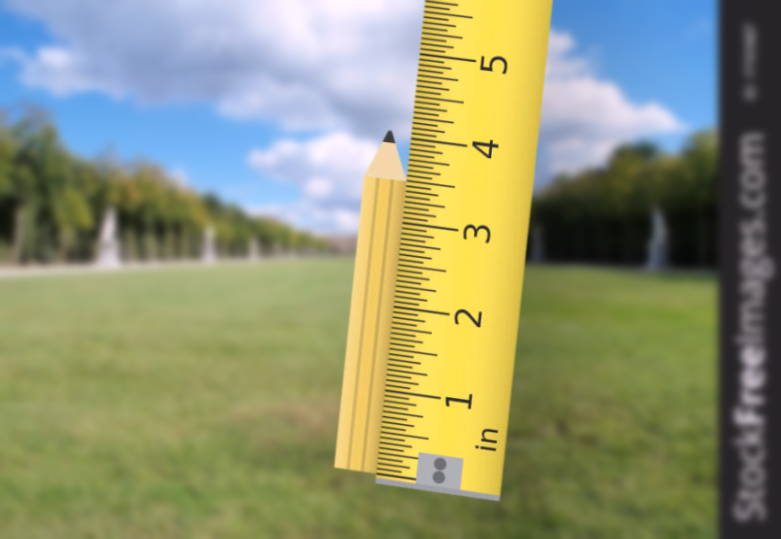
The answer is 4.0625 in
